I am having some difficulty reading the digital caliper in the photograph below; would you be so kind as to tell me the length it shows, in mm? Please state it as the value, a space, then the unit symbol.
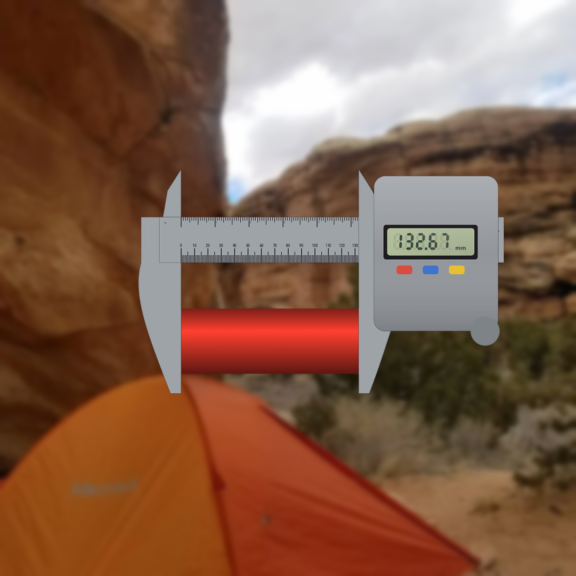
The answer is 132.67 mm
